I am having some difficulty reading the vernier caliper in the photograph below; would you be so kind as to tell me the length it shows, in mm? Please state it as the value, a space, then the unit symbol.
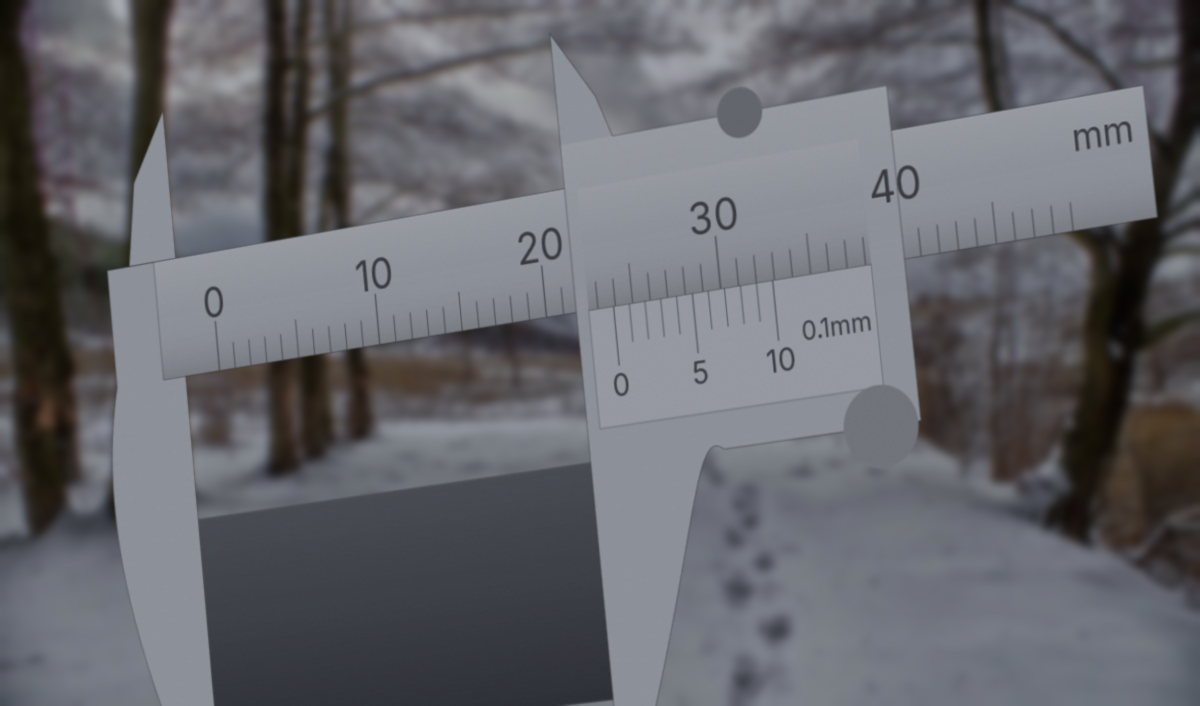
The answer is 23.9 mm
